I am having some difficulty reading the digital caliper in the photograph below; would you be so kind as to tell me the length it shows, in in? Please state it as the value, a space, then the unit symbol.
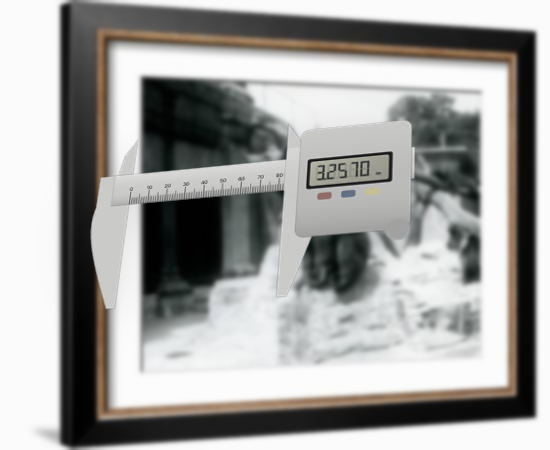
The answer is 3.2570 in
